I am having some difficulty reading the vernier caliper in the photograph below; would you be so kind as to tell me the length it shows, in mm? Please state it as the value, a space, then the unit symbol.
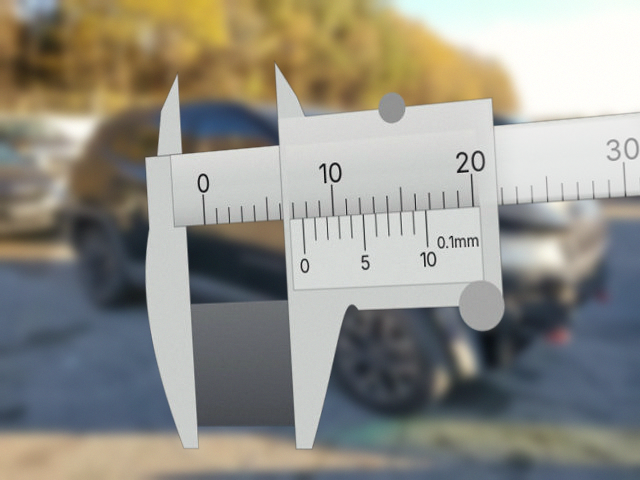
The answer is 7.7 mm
